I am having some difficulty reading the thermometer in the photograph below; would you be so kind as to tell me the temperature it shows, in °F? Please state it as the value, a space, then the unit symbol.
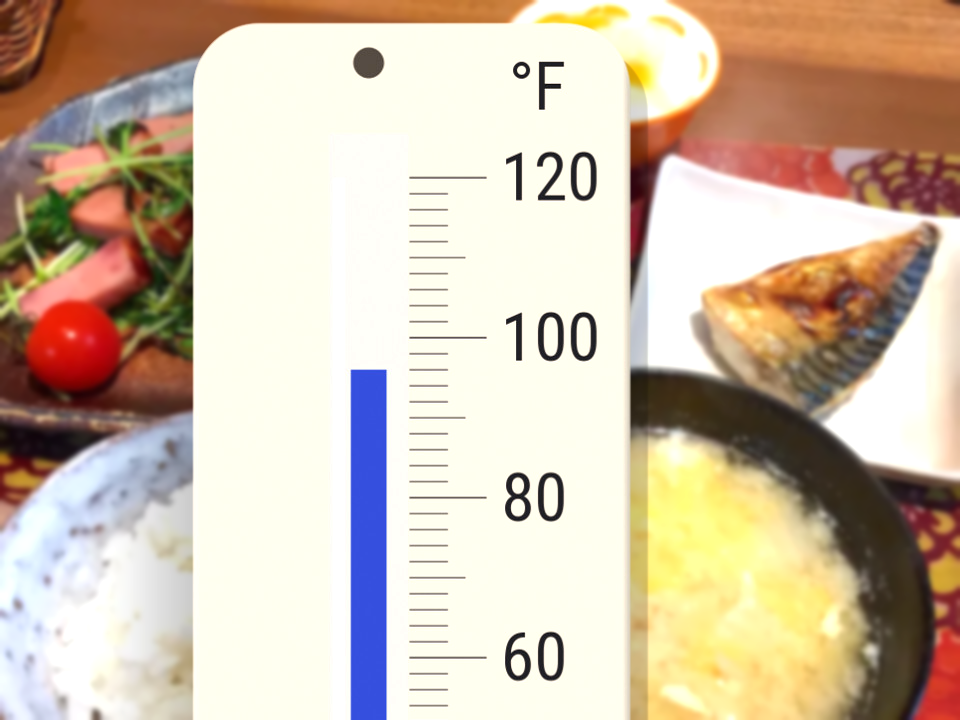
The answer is 96 °F
